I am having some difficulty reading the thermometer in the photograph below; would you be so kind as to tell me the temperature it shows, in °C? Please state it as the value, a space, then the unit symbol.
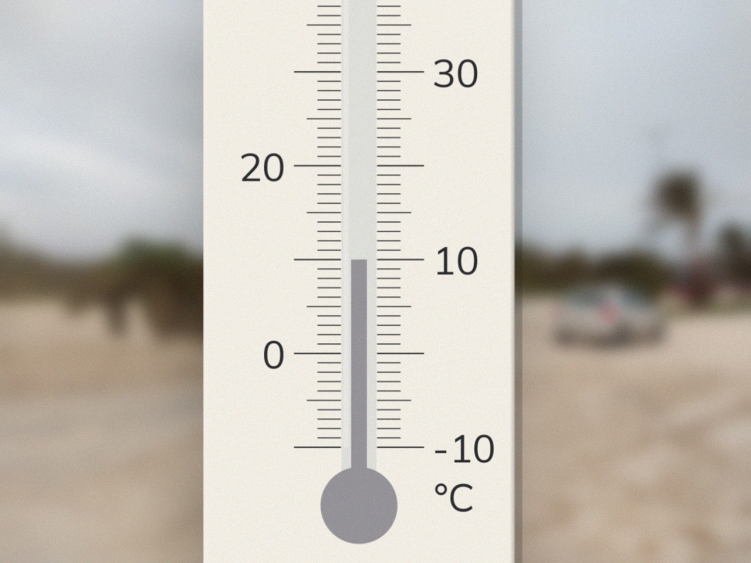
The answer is 10 °C
